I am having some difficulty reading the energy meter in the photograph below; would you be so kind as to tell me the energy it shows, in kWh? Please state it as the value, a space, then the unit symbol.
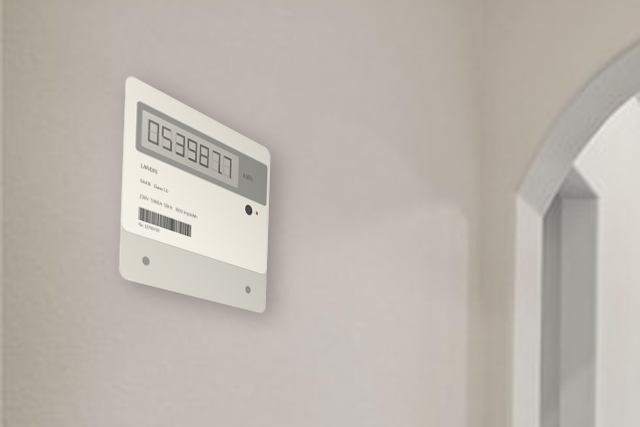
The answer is 53987.7 kWh
